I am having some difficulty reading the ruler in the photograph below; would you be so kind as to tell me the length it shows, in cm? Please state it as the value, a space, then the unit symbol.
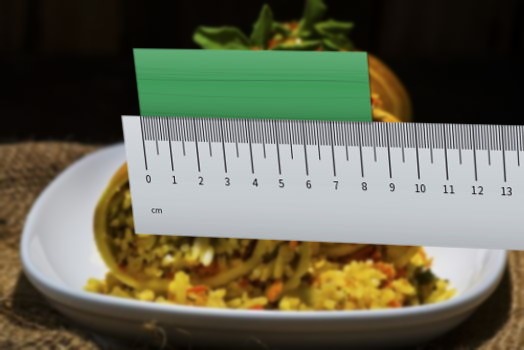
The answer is 8.5 cm
